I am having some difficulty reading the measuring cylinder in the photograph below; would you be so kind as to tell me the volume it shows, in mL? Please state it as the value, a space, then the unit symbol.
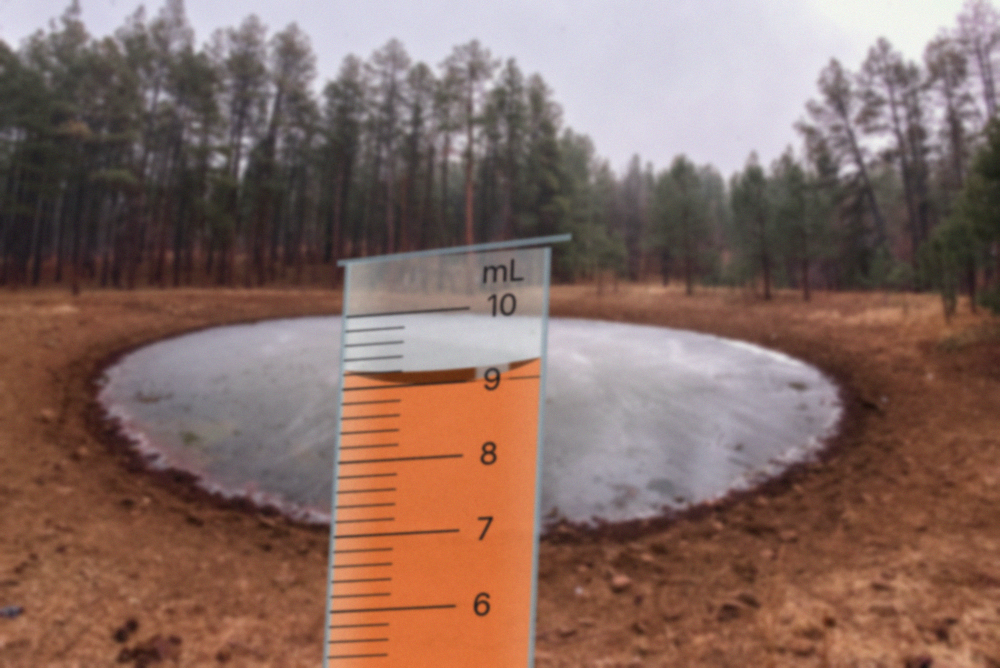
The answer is 9 mL
